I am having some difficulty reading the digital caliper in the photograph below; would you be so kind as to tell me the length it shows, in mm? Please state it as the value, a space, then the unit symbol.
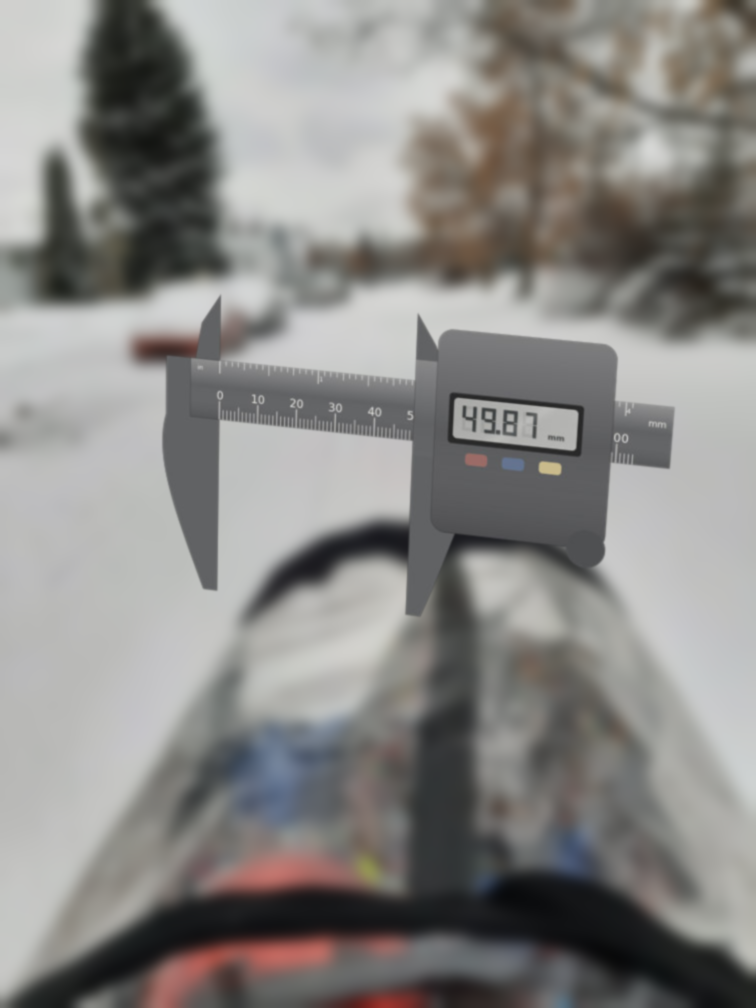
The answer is 49.87 mm
